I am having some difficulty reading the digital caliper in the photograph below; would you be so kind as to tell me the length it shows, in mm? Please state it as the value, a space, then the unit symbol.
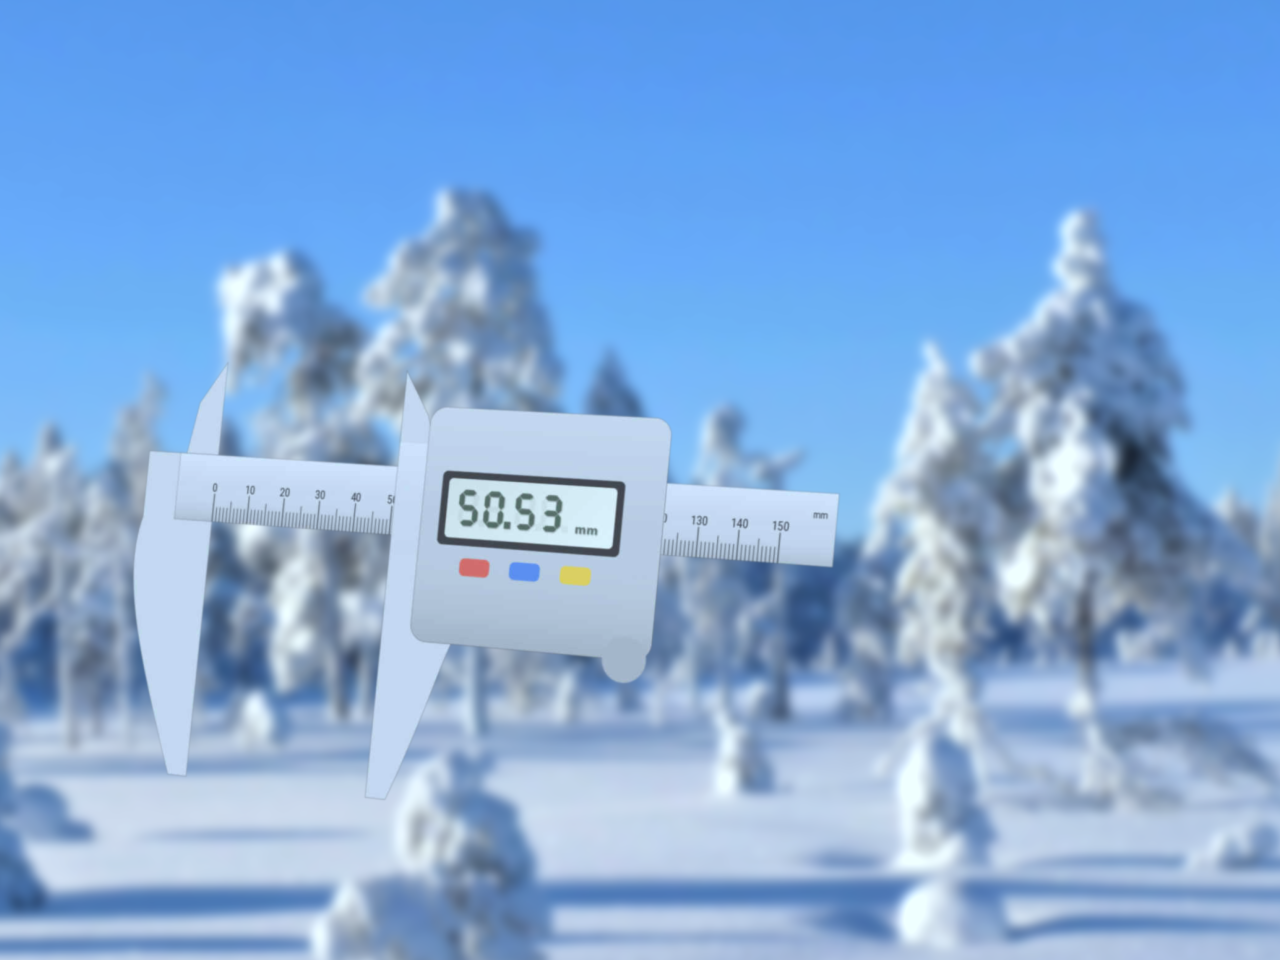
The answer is 50.53 mm
